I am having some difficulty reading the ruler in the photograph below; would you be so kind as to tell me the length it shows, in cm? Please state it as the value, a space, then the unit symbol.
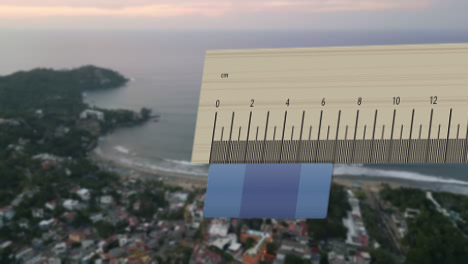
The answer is 7 cm
